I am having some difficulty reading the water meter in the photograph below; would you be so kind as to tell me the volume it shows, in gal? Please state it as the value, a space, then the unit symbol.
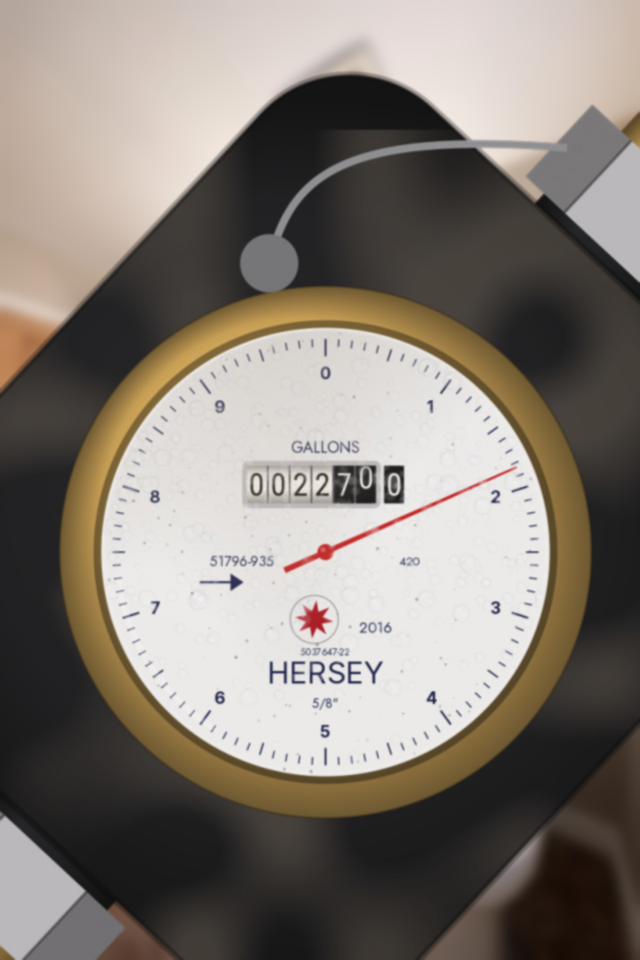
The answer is 22701.8 gal
